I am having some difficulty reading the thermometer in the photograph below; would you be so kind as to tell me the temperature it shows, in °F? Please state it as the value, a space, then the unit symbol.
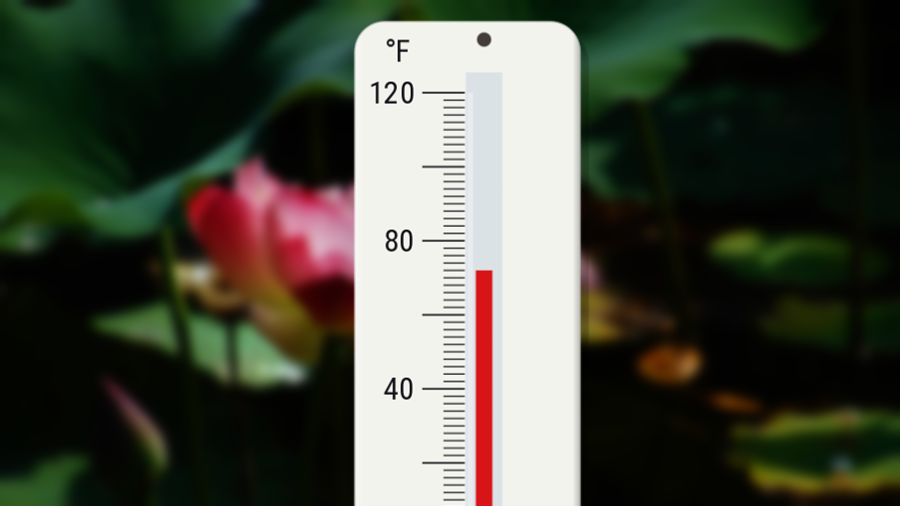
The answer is 72 °F
